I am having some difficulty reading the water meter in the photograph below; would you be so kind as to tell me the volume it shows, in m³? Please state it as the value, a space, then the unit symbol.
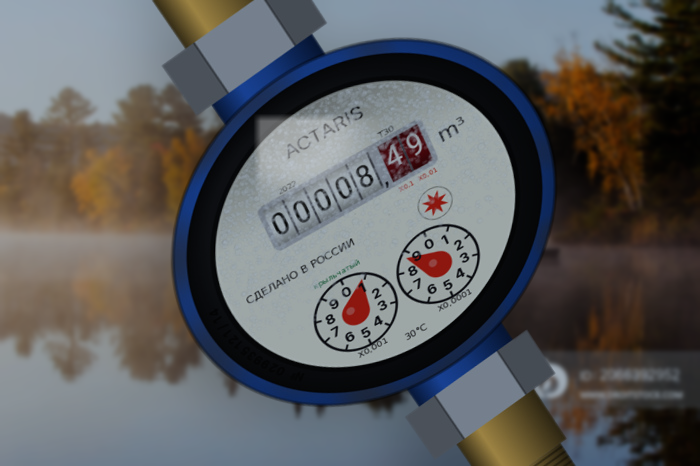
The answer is 8.4908 m³
